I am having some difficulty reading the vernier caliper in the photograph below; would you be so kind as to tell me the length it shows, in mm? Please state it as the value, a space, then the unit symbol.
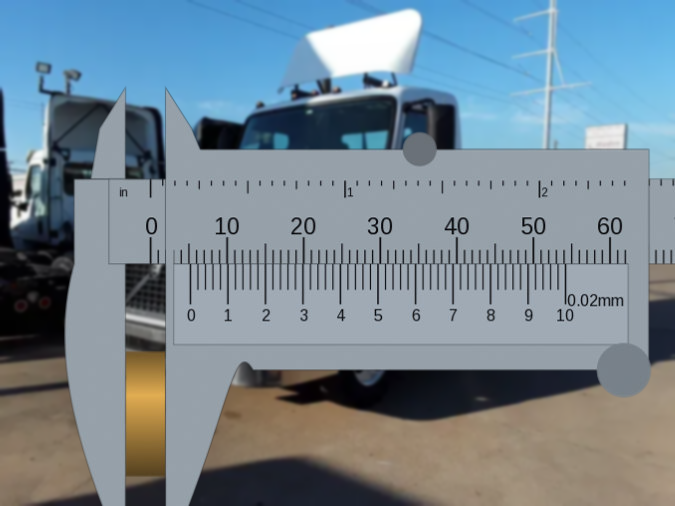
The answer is 5.2 mm
